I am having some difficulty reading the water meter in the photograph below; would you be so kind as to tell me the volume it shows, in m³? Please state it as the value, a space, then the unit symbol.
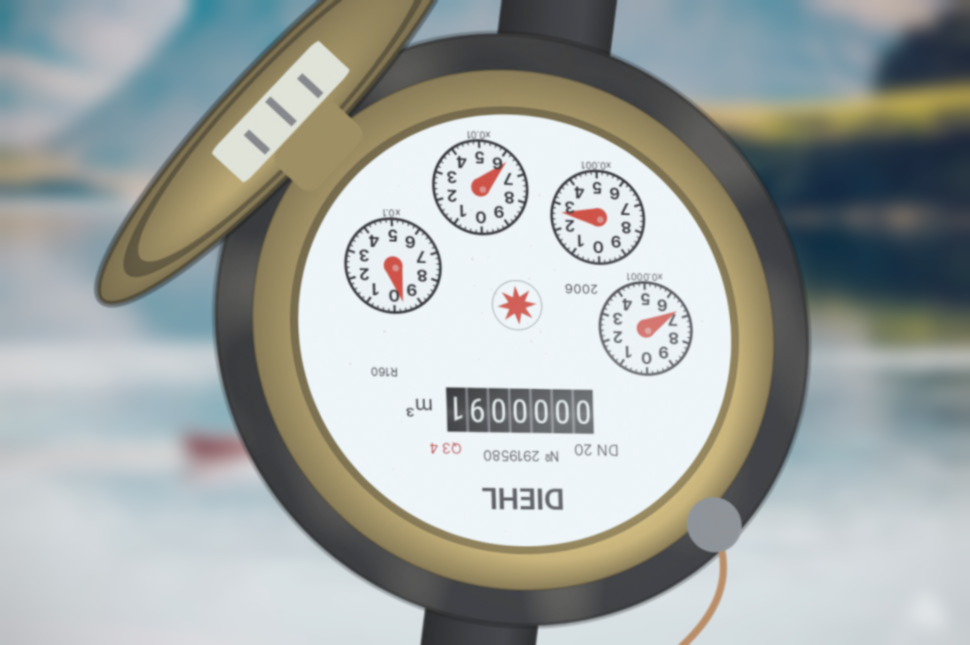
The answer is 90.9626 m³
